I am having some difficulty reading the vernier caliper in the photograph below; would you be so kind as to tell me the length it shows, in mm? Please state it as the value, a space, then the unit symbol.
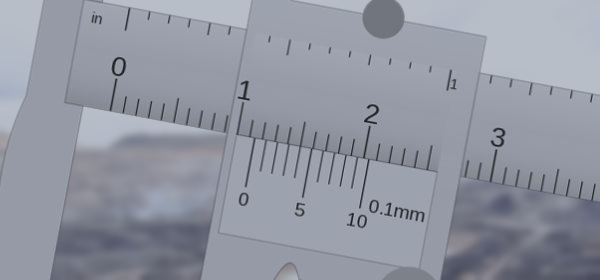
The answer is 11.4 mm
